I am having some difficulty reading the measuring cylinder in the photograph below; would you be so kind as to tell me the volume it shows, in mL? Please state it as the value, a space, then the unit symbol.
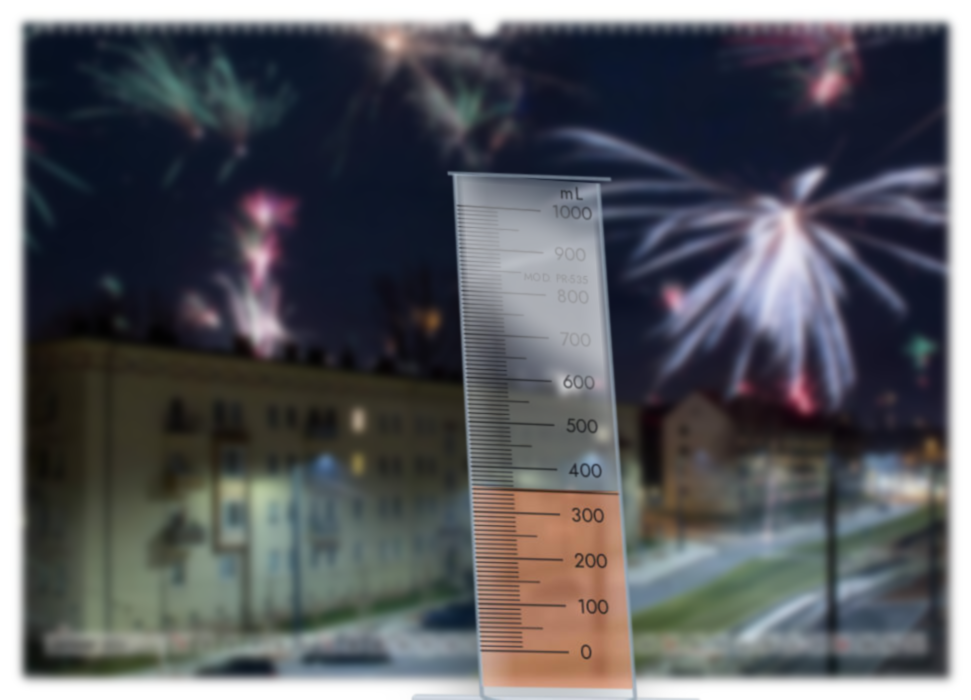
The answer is 350 mL
